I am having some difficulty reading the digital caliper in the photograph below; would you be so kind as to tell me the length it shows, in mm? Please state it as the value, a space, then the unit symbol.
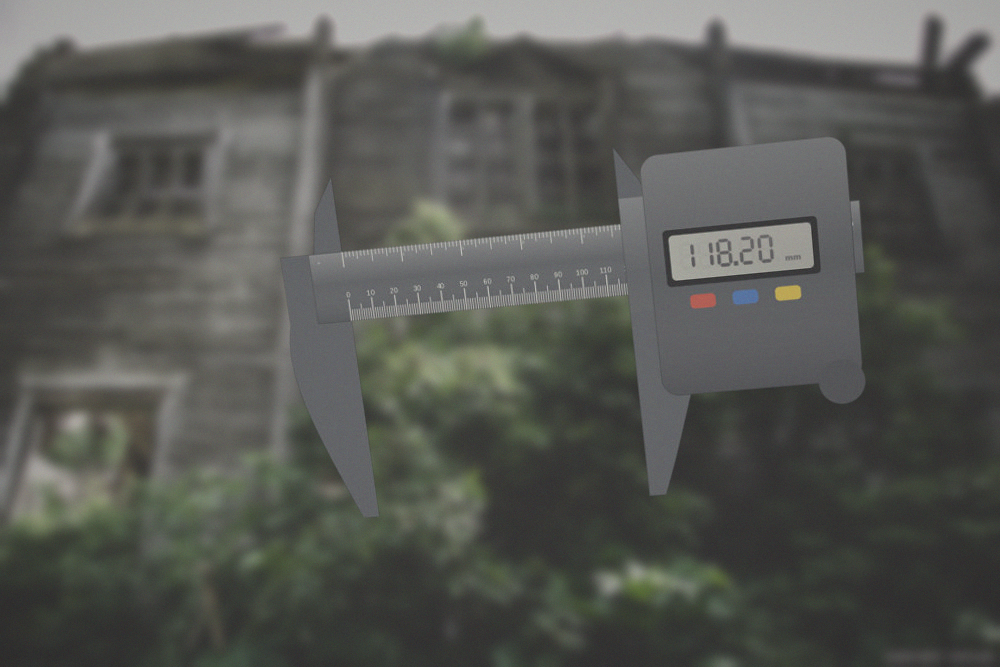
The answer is 118.20 mm
